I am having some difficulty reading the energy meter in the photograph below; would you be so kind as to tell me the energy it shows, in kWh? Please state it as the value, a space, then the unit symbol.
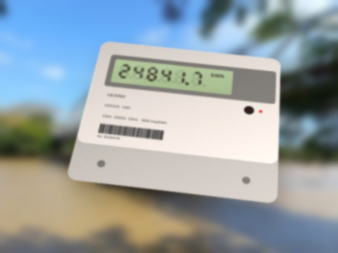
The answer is 24841.7 kWh
